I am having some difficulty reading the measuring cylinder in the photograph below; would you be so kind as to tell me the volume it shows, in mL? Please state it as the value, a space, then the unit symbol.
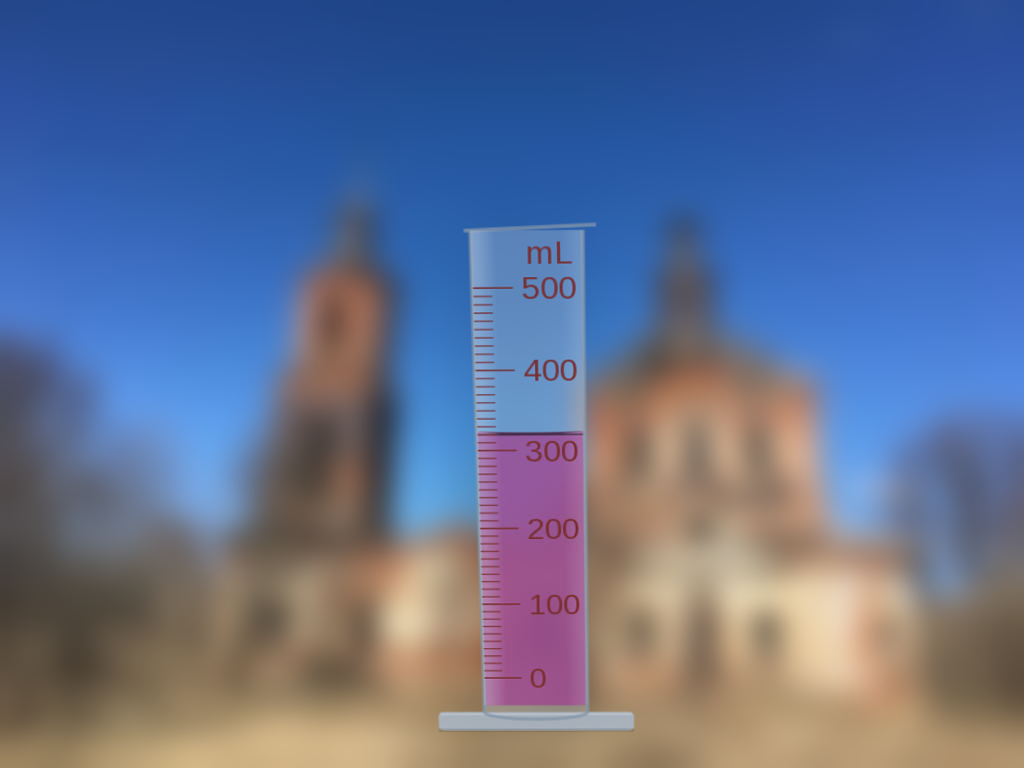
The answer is 320 mL
